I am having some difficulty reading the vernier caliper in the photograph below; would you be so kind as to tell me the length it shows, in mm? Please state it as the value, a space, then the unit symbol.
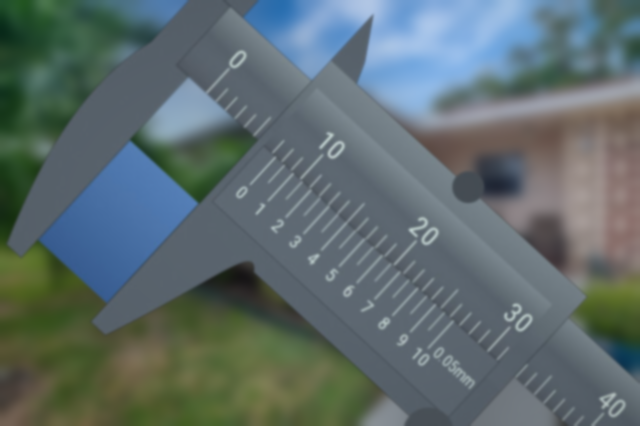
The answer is 7.4 mm
